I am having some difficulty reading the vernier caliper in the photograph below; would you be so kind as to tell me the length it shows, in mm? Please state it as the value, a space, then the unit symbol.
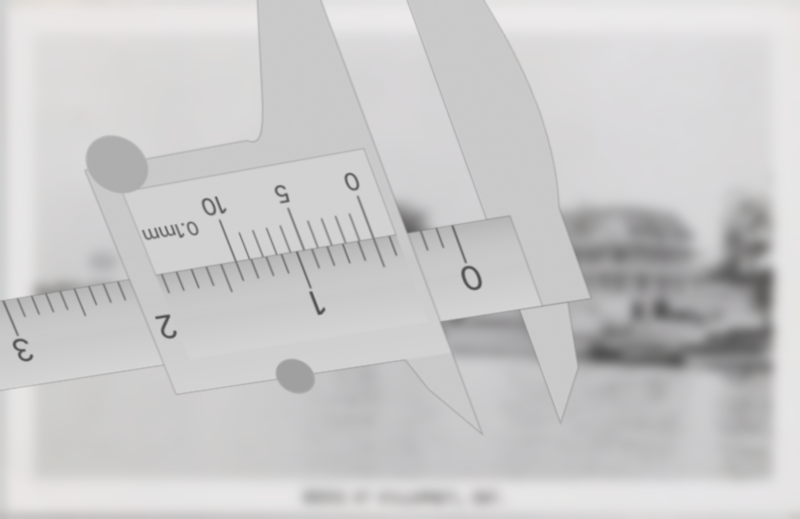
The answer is 5.0 mm
